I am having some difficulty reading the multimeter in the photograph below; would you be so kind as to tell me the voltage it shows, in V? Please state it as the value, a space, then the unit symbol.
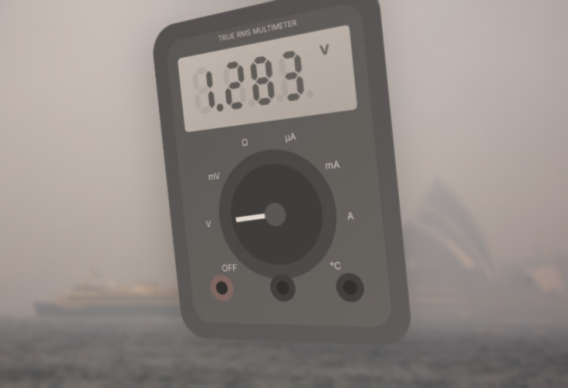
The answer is 1.283 V
